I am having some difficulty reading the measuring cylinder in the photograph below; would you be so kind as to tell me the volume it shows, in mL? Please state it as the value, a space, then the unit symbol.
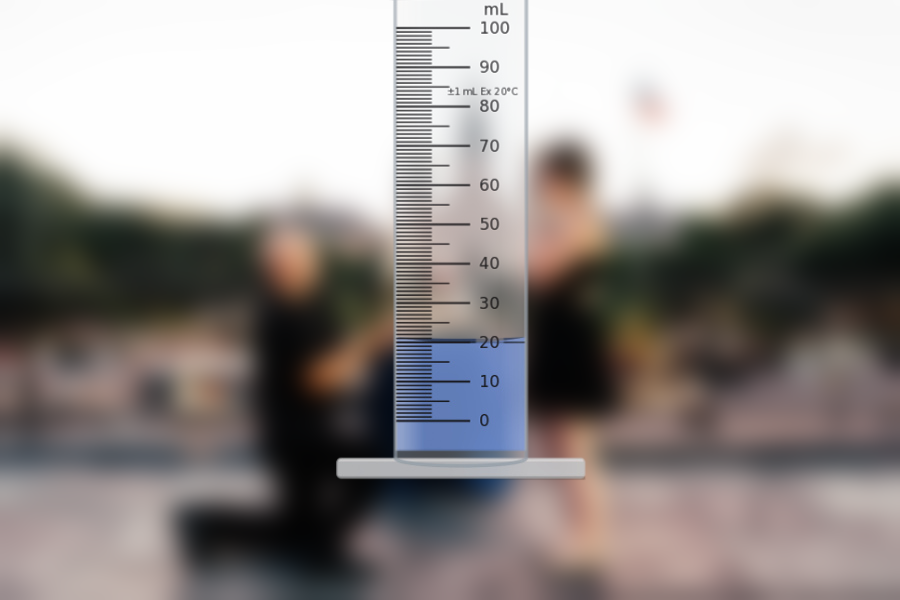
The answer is 20 mL
